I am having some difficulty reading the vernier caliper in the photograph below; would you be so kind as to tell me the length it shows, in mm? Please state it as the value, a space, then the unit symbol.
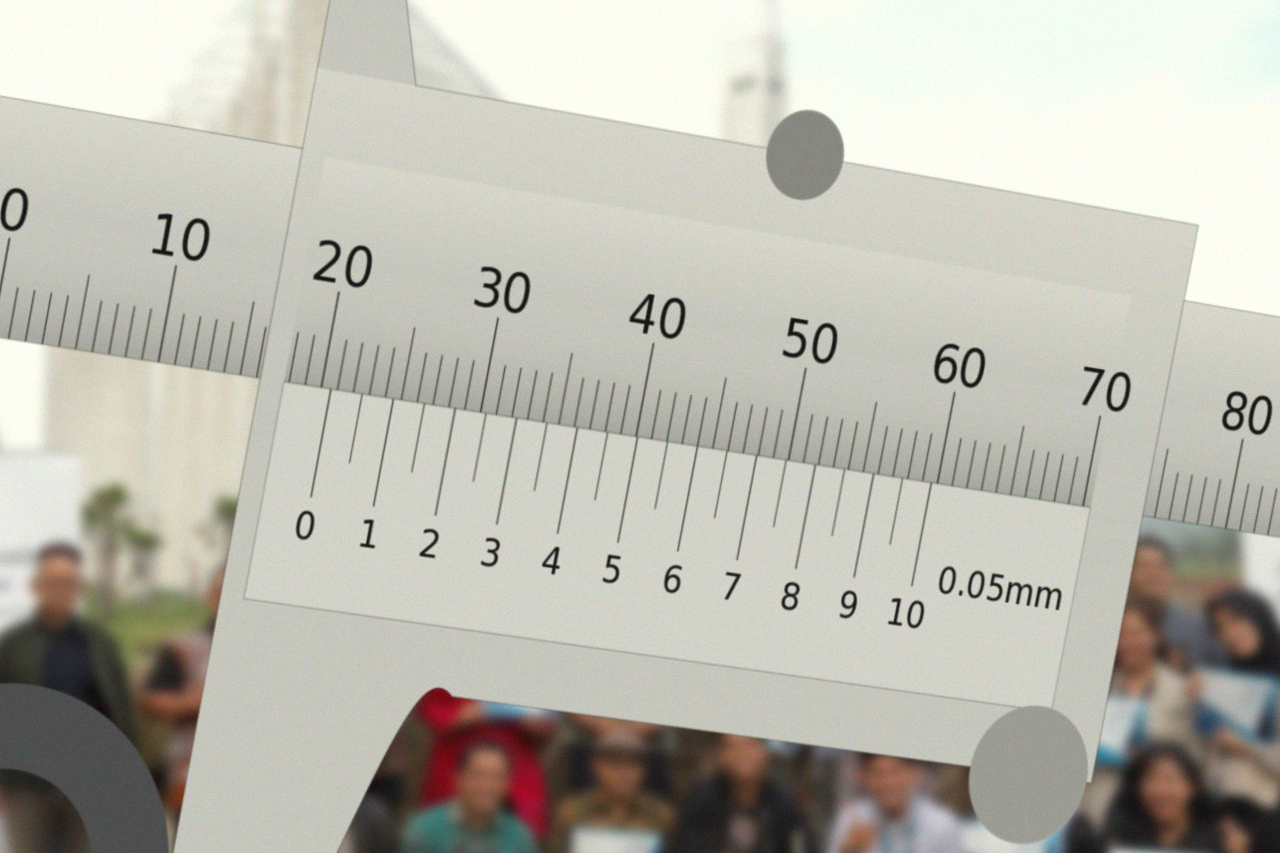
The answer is 20.6 mm
